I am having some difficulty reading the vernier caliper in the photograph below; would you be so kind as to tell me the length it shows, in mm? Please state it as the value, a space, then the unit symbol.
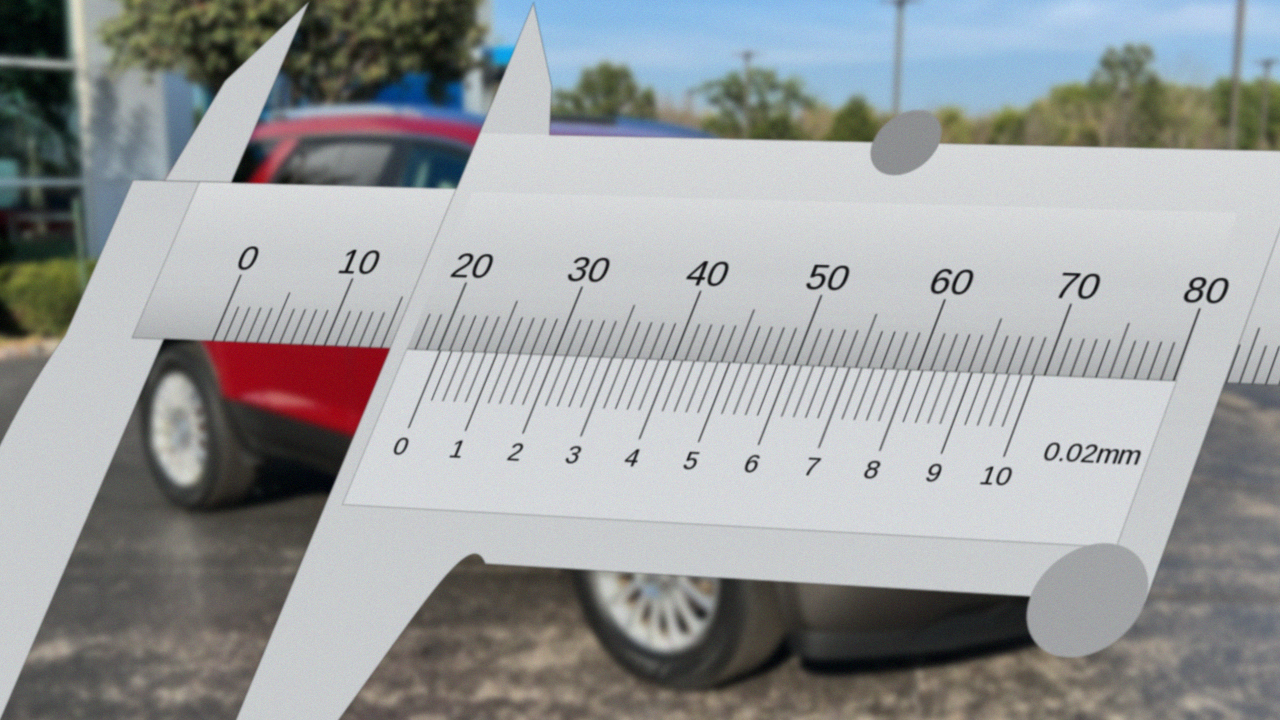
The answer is 20.2 mm
